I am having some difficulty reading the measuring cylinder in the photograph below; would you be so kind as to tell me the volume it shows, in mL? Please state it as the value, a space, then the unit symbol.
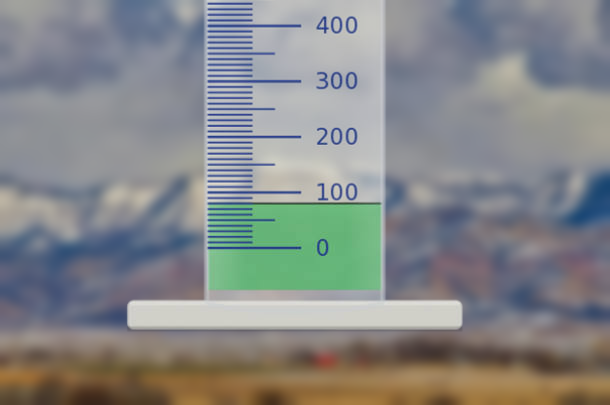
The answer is 80 mL
